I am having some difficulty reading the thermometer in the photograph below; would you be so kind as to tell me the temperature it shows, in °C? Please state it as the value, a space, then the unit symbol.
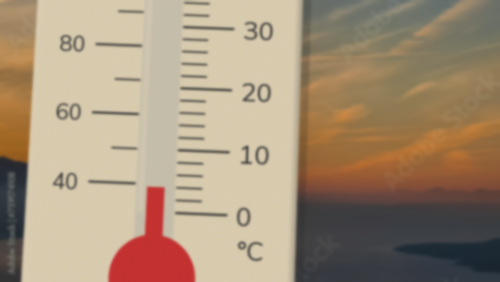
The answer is 4 °C
